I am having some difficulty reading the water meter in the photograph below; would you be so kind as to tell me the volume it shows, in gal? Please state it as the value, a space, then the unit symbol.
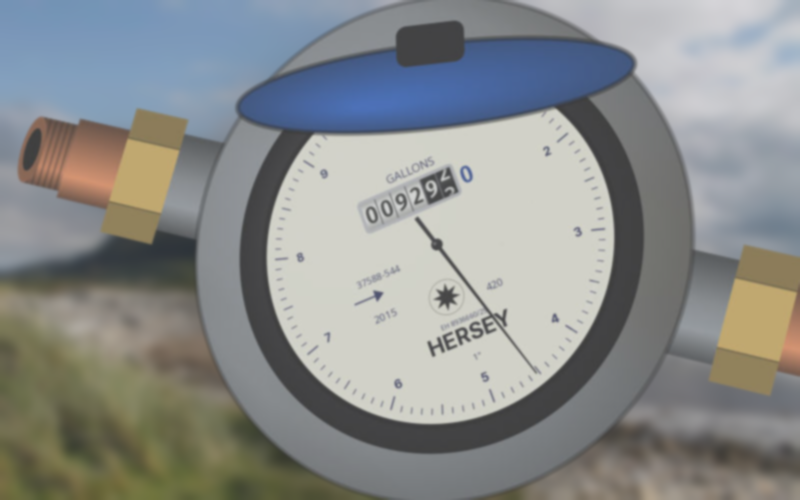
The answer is 92924.5 gal
